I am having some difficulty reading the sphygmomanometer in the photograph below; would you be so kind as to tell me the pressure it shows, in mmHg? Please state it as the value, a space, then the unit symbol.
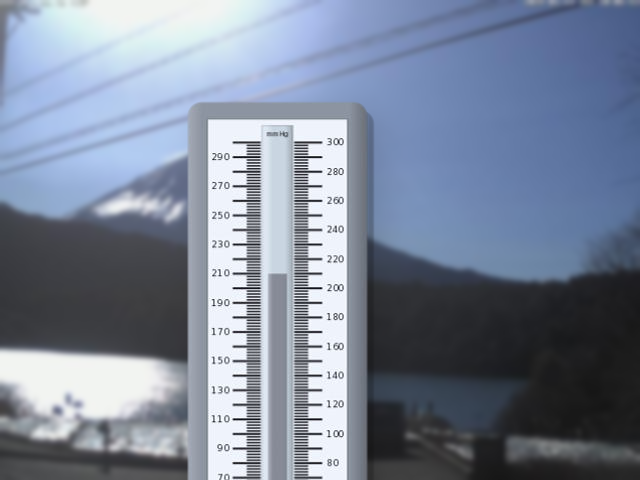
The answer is 210 mmHg
